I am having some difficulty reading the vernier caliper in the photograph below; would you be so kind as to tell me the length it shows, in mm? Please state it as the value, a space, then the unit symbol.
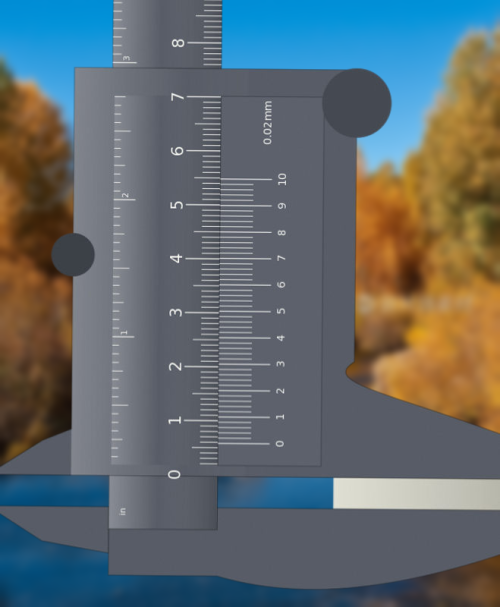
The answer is 5.8 mm
